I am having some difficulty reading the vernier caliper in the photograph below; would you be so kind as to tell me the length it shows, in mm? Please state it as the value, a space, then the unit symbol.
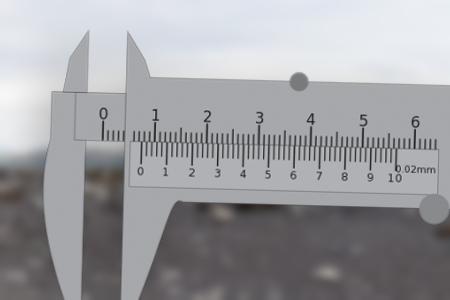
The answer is 7.5 mm
